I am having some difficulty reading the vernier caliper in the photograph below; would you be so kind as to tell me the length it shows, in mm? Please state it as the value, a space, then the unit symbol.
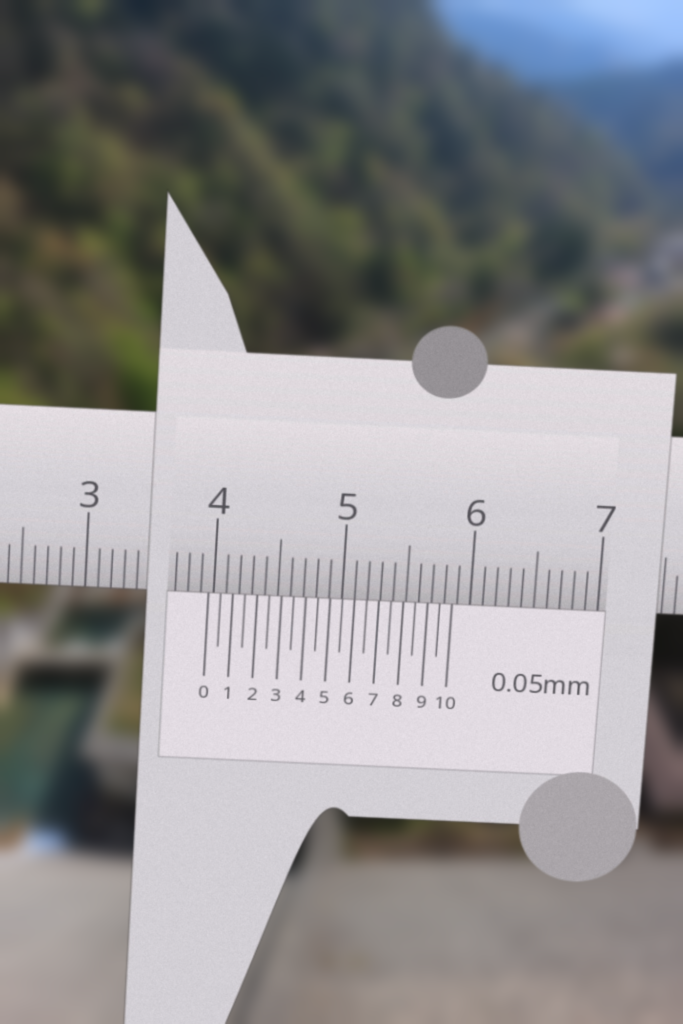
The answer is 39.6 mm
